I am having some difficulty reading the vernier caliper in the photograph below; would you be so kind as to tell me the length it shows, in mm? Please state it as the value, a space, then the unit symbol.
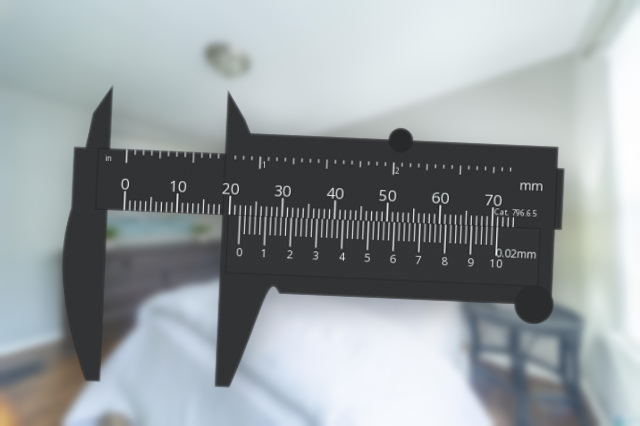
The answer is 22.0 mm
